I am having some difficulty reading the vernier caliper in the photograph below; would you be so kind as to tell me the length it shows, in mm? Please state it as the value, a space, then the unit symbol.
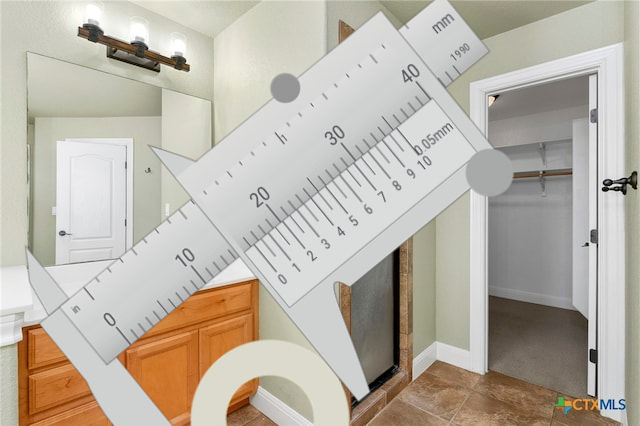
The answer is 16.4 mm
